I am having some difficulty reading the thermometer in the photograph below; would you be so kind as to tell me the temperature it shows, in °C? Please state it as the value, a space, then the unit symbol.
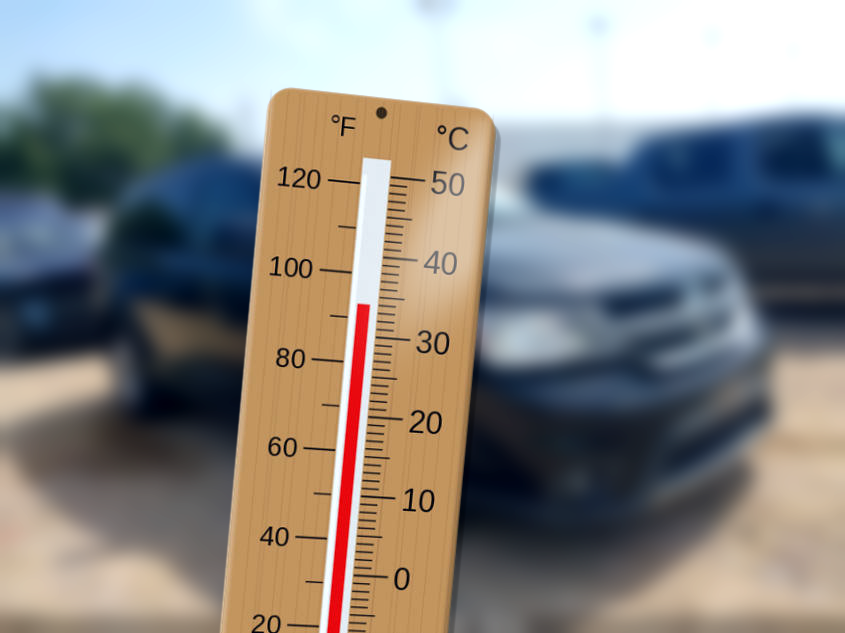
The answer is 34 °C
